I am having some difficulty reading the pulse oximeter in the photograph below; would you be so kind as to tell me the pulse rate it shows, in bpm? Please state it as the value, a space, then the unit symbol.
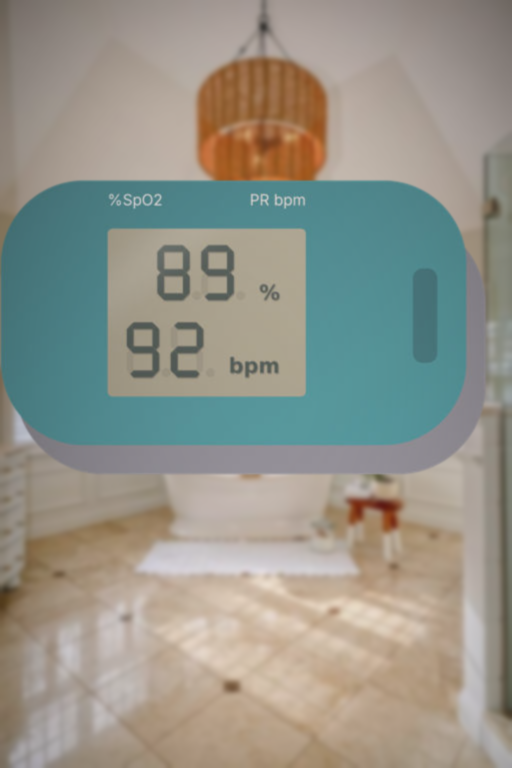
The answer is 92 bpm
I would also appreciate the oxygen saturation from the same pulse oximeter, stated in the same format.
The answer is 89 %
